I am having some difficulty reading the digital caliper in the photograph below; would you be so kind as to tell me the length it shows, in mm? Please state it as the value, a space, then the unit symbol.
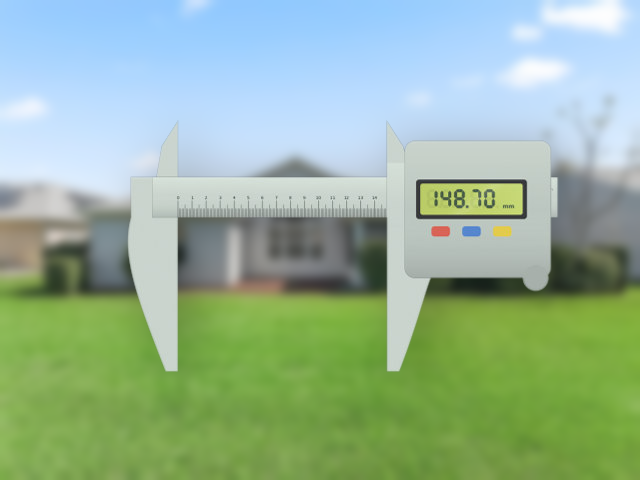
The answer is 148.70 mm
